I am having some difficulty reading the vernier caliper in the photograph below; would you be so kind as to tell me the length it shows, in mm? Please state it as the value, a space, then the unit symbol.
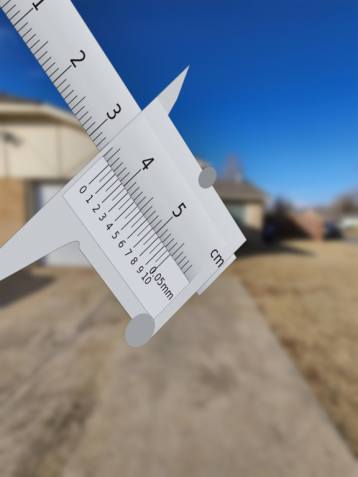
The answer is 35.6 mm
